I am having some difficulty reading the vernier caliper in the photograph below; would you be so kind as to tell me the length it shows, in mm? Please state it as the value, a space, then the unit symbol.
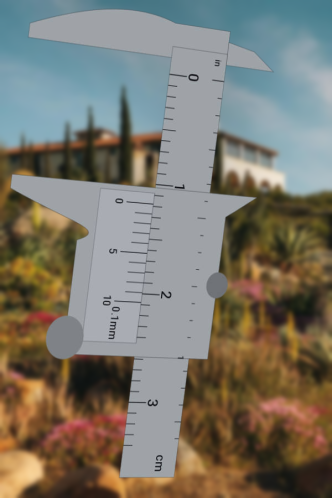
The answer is 11.8 mm
